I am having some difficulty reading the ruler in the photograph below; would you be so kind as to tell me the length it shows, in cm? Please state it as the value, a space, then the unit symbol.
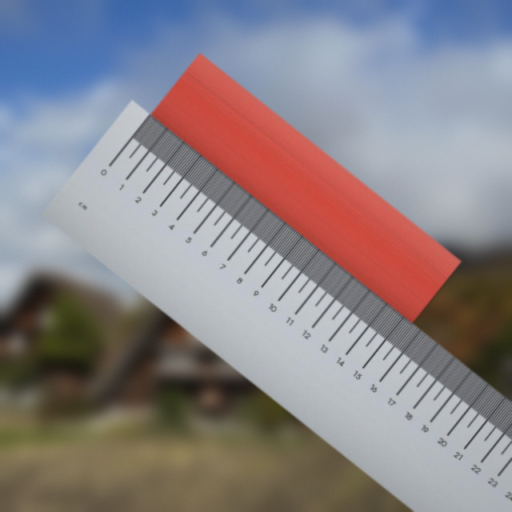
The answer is 15.5 cm
